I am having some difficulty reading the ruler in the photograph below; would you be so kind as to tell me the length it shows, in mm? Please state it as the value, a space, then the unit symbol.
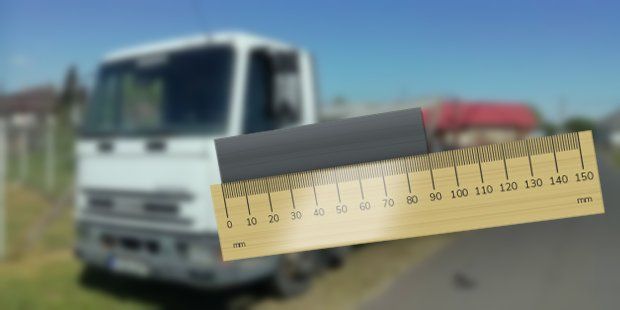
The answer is 90 mm
